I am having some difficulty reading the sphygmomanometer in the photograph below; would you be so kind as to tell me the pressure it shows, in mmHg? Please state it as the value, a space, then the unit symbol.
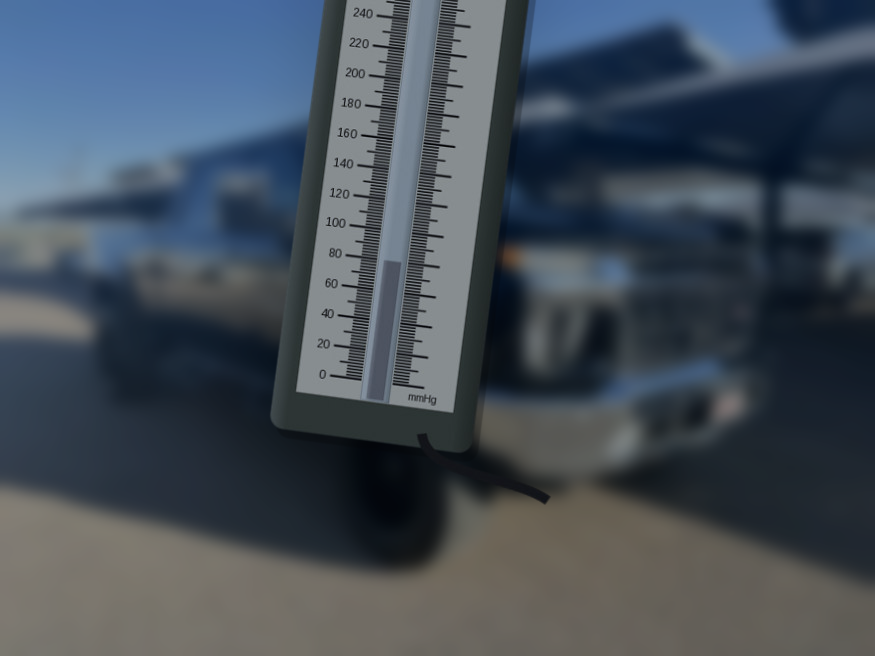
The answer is 80 mmHg
